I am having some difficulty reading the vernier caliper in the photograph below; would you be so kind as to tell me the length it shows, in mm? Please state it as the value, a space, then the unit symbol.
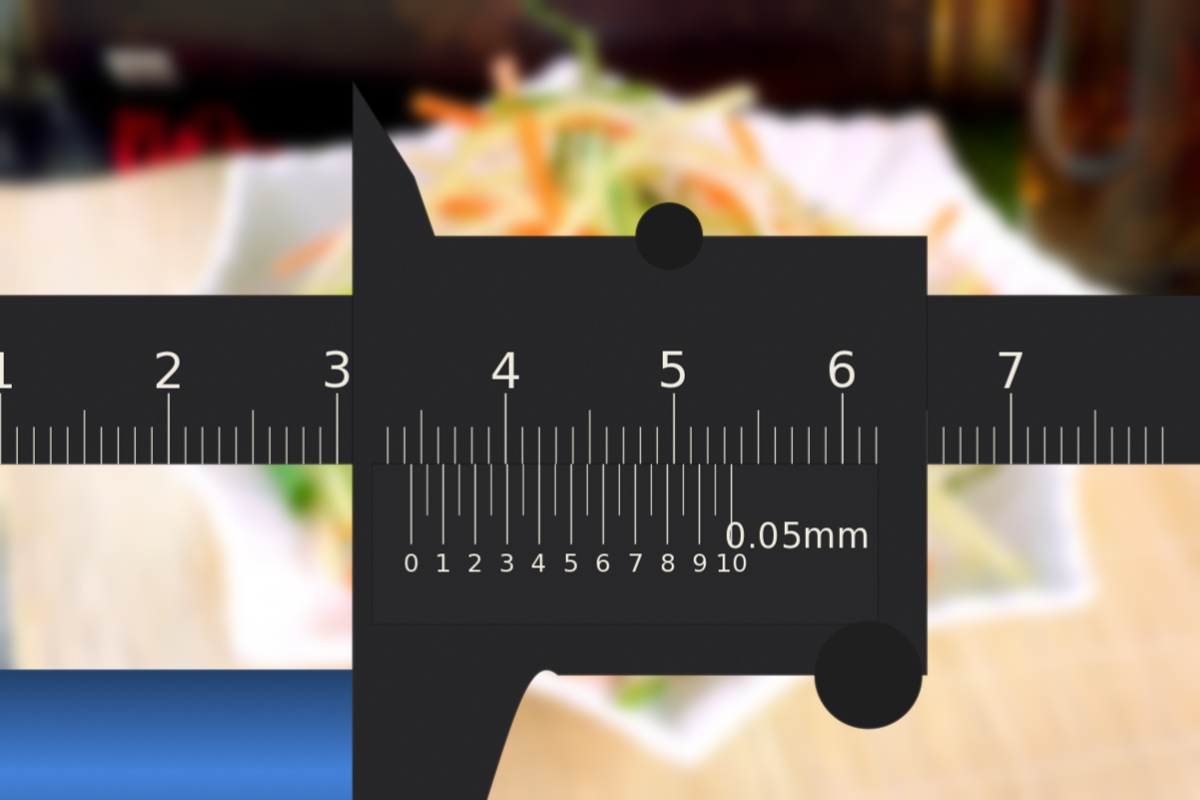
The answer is 34.4 mm
